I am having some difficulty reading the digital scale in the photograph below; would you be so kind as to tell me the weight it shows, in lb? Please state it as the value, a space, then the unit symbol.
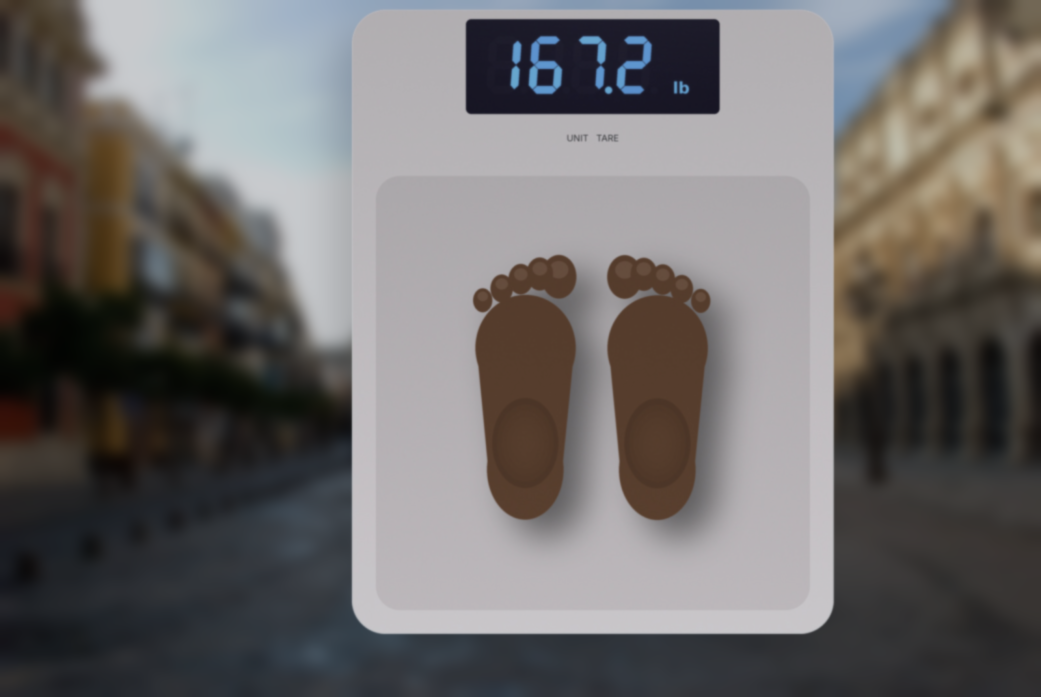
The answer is 167.2 lb
